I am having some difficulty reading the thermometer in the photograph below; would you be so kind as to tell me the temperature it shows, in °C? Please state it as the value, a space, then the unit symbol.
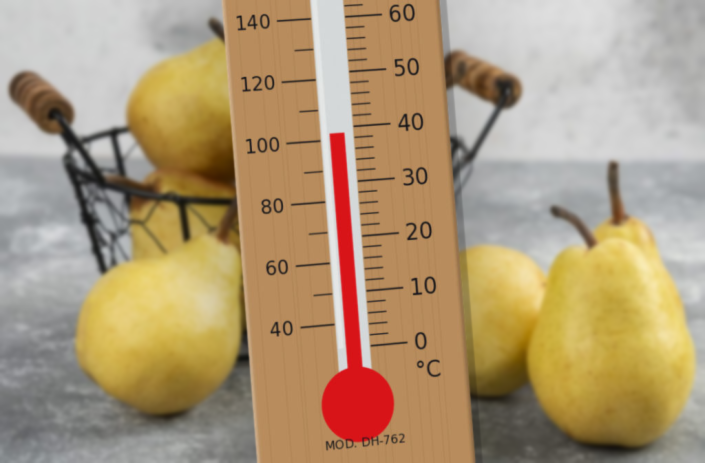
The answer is 39 °C
